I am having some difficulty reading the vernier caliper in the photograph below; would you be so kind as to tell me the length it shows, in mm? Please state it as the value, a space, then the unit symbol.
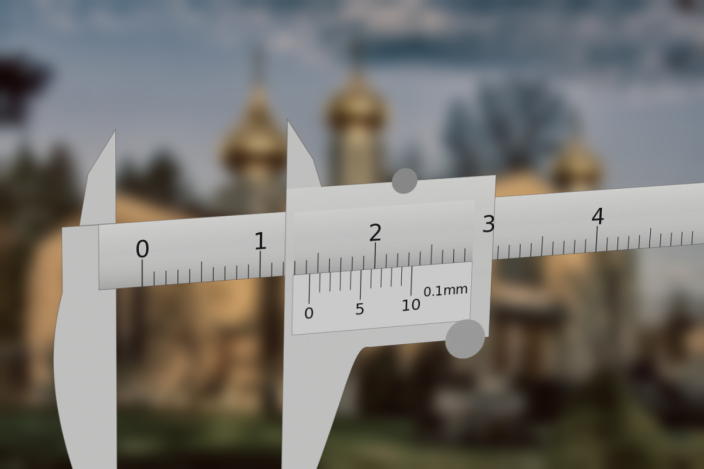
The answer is 14.3 mm
